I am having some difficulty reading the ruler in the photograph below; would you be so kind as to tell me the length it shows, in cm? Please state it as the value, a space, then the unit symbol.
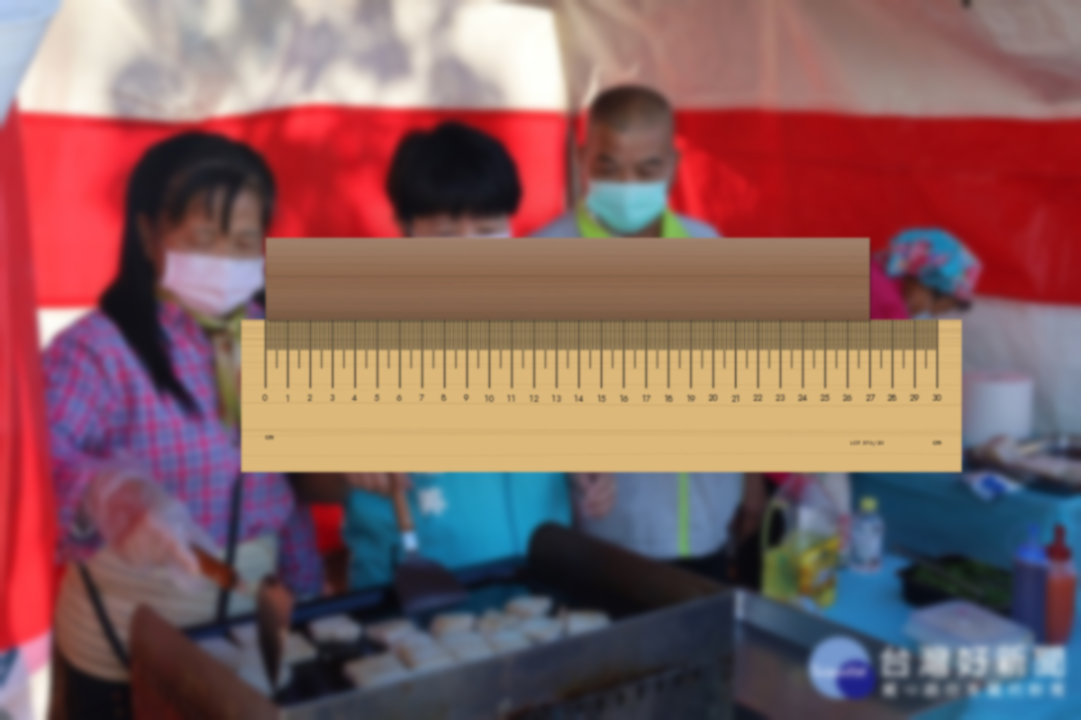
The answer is 27 cm
